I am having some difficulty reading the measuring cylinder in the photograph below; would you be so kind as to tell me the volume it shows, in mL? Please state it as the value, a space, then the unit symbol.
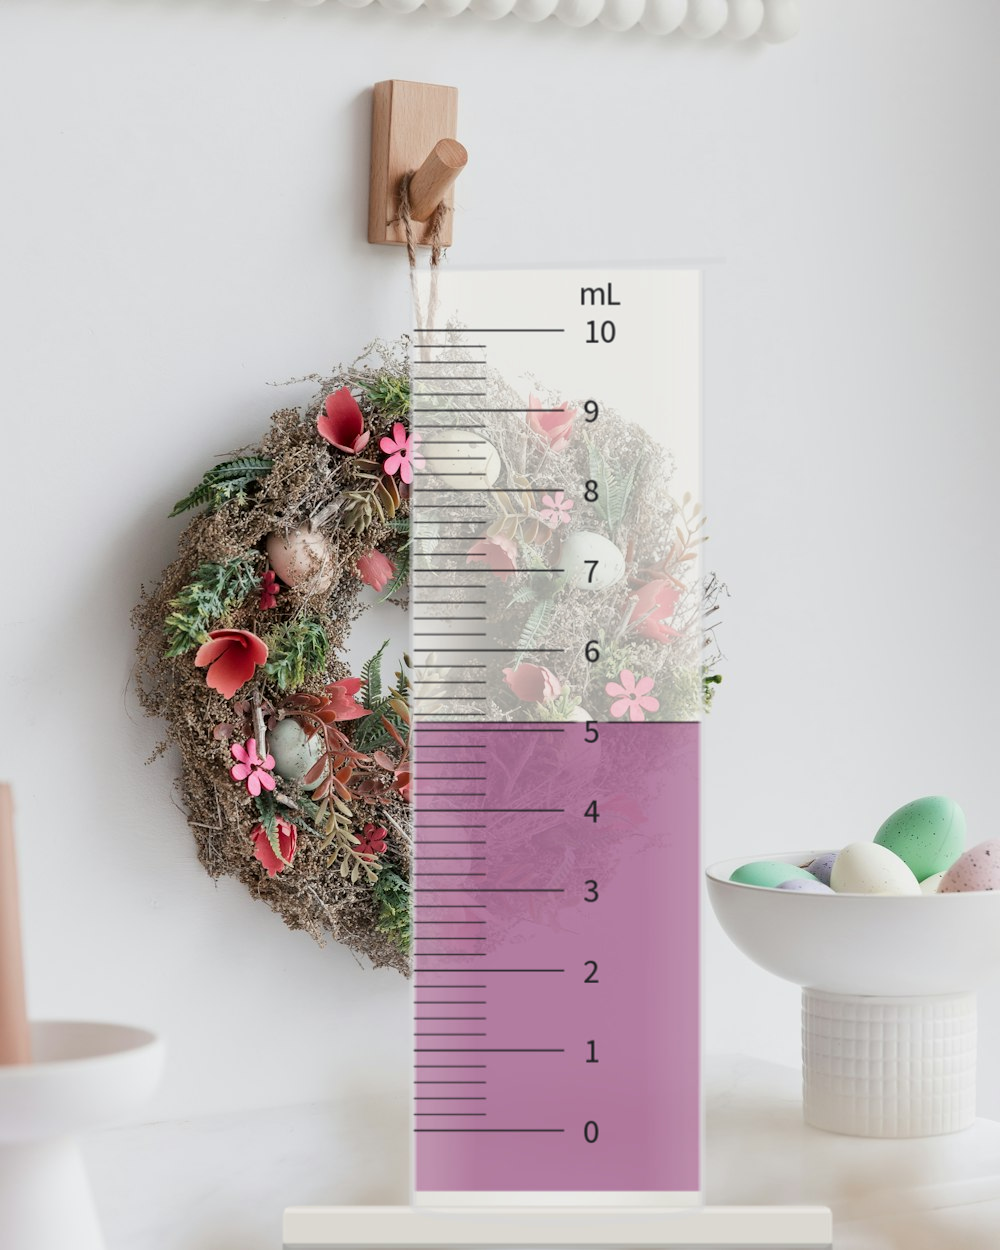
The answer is 5.1 mL
